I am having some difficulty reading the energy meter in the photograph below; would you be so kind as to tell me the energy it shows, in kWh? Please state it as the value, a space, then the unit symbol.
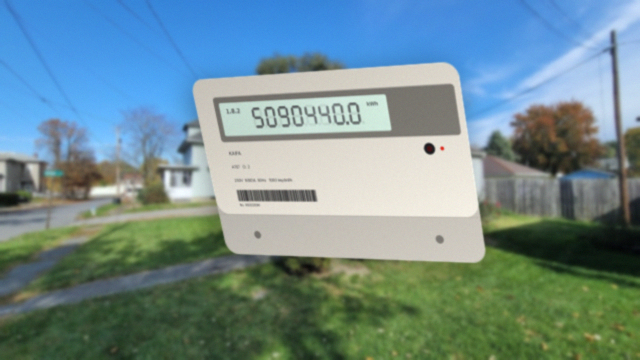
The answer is 5090440.0 kWh
